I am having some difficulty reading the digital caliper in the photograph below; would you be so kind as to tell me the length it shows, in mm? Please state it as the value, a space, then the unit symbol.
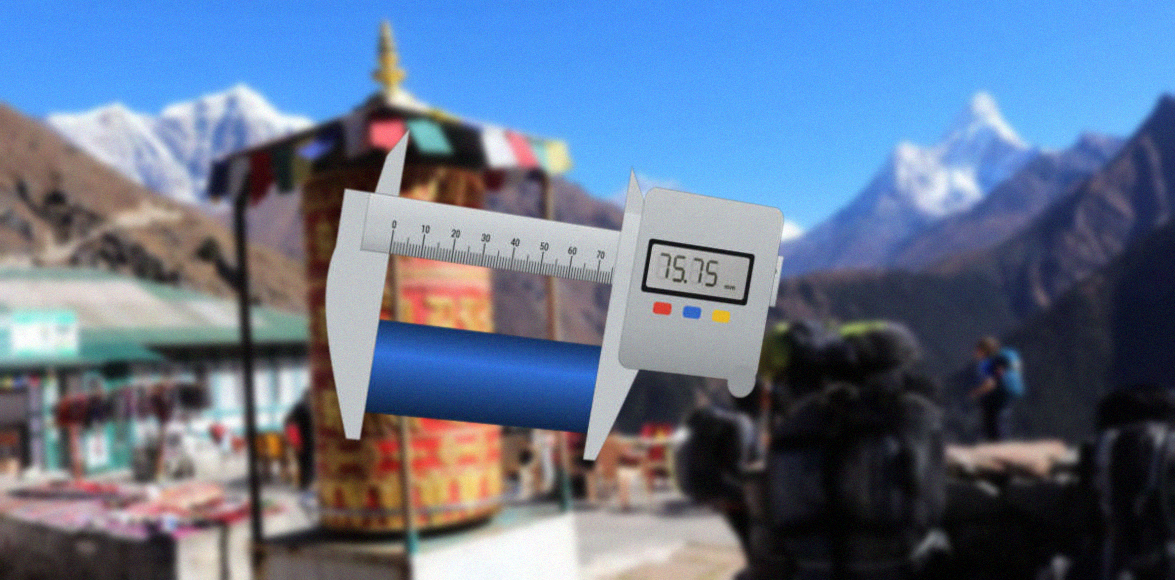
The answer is 75.75 mm
